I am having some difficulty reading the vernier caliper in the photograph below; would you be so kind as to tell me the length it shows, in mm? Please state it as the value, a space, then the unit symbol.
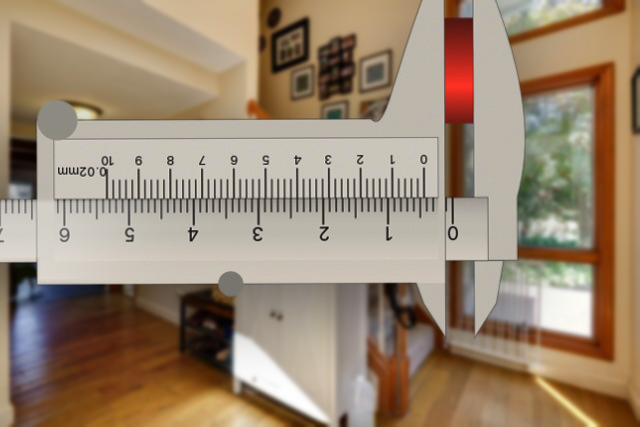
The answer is 4.4 mm
